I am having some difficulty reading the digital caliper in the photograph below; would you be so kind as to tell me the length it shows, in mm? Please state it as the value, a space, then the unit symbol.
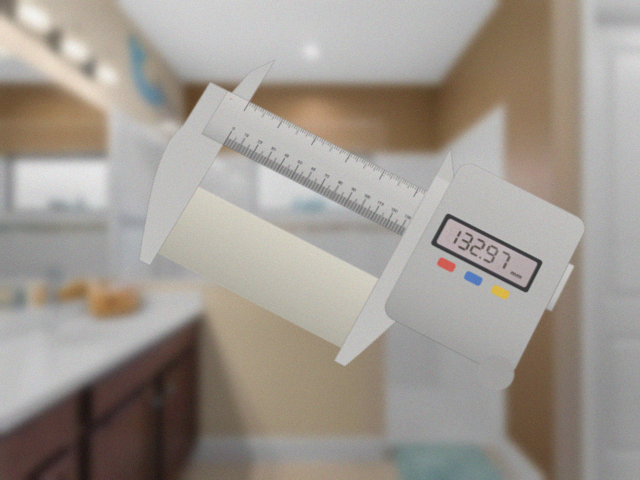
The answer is 132.97 mm
